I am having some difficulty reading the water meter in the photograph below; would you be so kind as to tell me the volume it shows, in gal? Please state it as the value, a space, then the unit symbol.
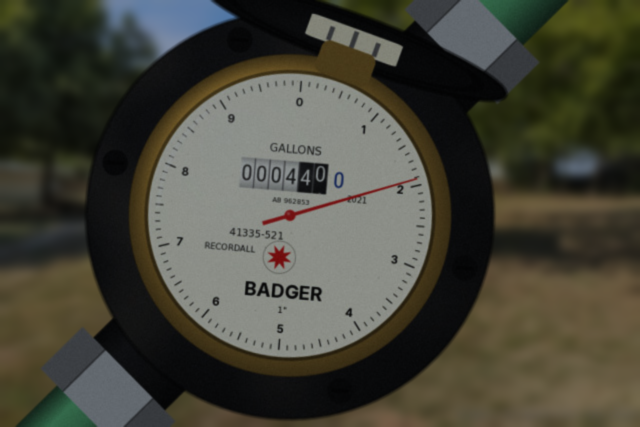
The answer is 4401.9 gal
